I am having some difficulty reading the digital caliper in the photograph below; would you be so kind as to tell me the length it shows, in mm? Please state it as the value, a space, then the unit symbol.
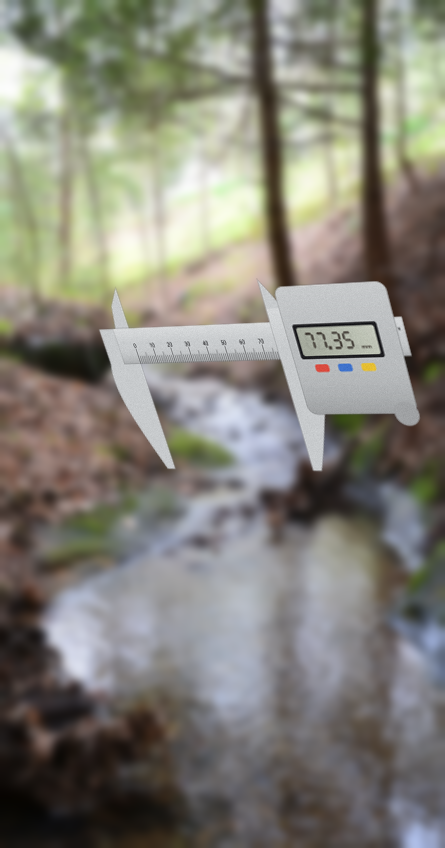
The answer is 77.35 mm
